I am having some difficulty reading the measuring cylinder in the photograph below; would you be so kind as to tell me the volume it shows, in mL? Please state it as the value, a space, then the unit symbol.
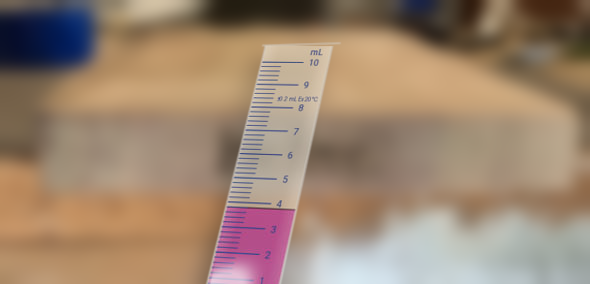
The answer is 3.8 mL
